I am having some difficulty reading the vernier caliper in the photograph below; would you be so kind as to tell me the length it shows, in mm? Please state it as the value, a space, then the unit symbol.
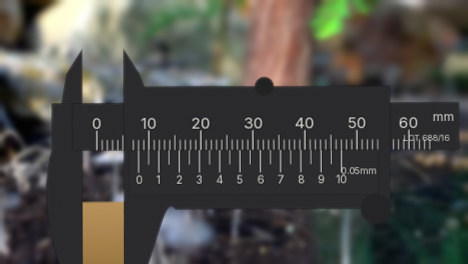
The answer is 8.0 mm
